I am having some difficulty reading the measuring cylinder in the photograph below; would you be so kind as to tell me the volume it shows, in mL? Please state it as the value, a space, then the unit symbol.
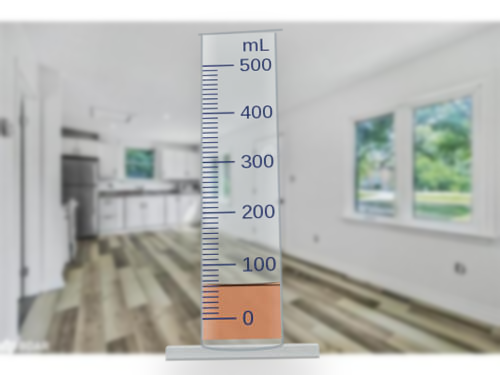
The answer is 60 mL
